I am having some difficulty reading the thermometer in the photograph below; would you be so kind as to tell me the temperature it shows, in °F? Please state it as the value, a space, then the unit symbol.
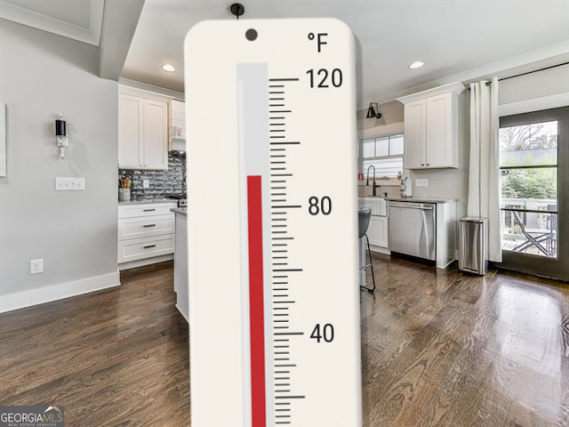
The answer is 90 °F
